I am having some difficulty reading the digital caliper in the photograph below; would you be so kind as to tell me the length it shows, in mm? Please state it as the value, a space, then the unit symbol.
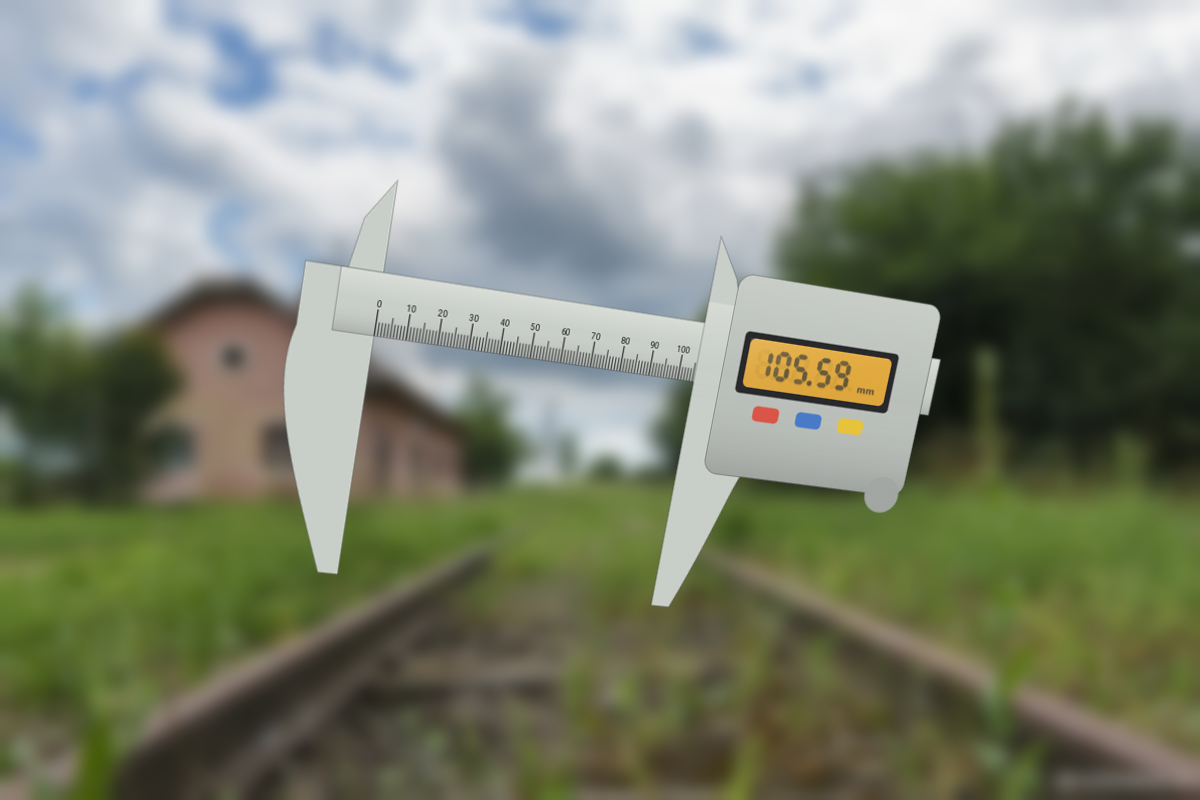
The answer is 105.59 mm
